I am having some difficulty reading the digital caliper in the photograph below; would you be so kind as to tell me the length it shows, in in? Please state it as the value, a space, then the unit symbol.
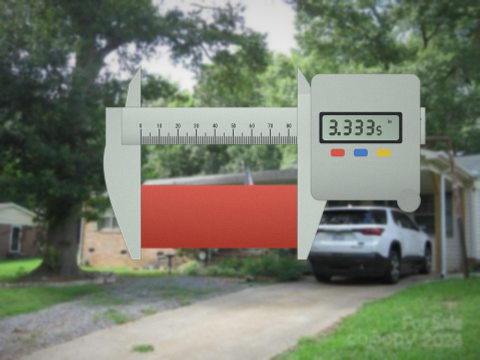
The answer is 3.3335 in
